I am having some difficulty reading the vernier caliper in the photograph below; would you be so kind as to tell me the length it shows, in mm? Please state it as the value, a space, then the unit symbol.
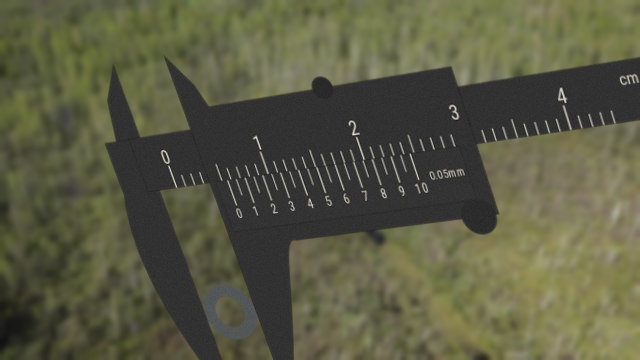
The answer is 5.6 mm
